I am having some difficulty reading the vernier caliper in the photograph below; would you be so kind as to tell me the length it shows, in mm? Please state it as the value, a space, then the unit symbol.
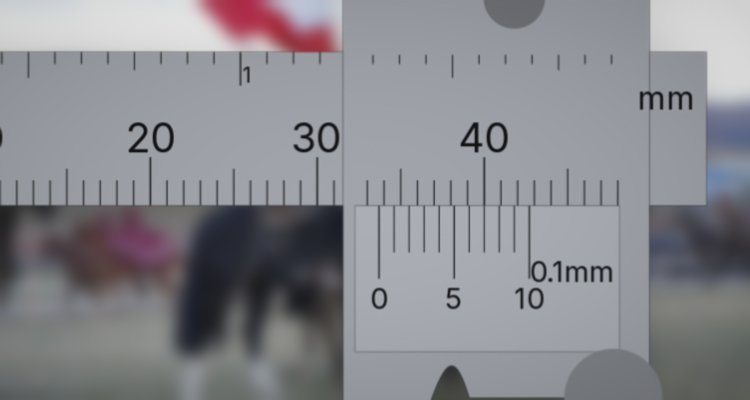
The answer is 33.7 mm
